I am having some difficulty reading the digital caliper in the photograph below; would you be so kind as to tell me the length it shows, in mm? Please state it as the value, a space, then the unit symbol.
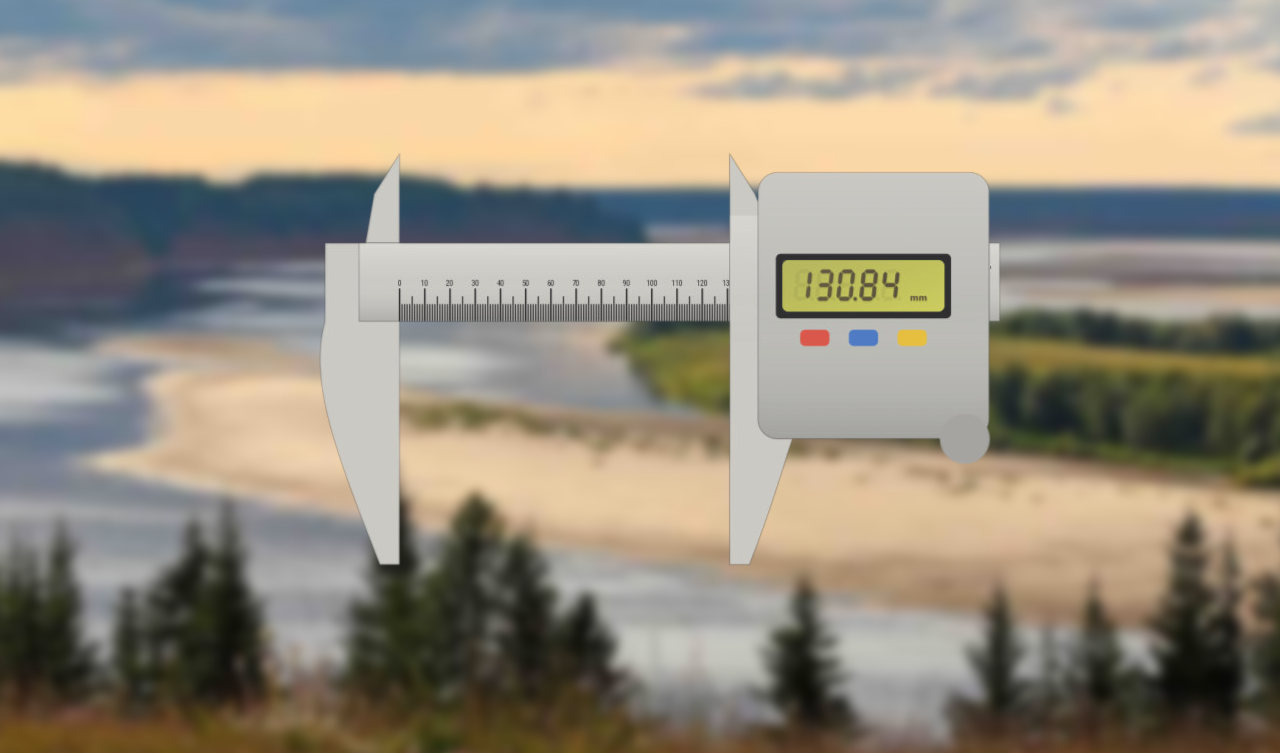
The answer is 130.84 mm
